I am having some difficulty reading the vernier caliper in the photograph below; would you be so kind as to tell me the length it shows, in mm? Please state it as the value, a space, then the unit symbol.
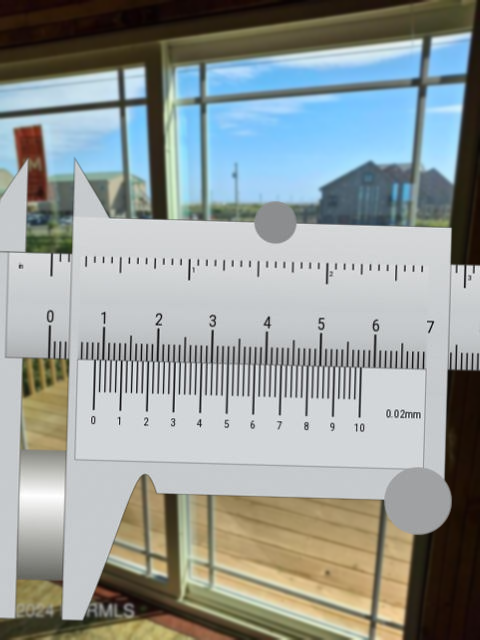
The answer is 8.5 mm
